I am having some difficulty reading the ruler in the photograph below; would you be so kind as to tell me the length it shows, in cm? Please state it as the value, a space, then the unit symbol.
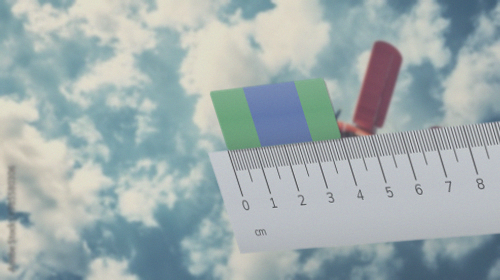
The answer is 4 cm
